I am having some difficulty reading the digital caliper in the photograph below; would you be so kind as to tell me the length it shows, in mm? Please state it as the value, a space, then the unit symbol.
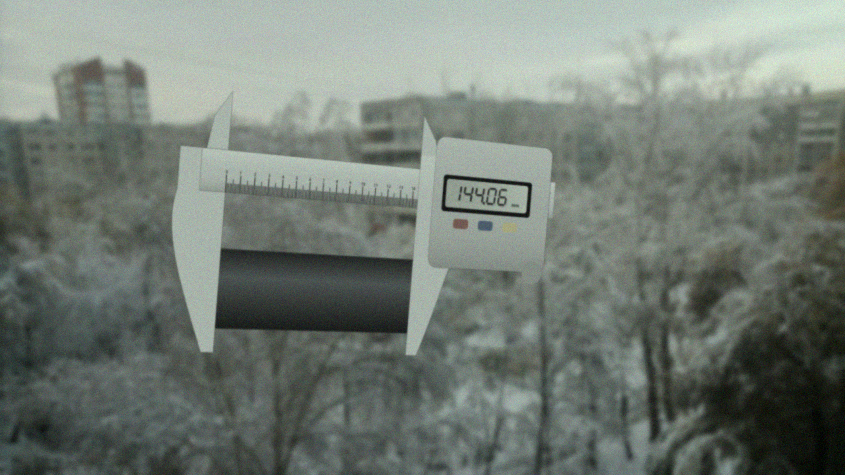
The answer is 144.06 mm
